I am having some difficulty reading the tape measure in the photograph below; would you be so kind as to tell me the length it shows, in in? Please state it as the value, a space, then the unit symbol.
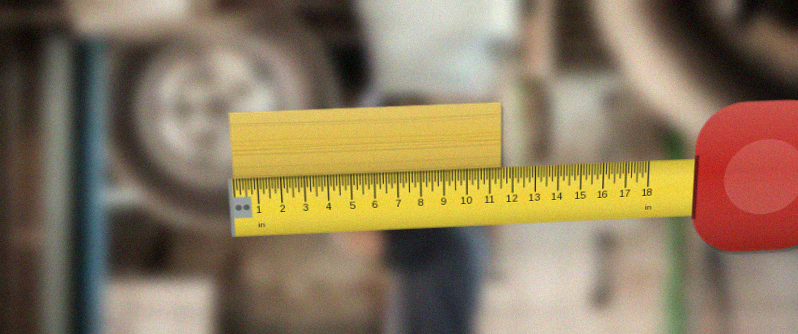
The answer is 11.5 in
